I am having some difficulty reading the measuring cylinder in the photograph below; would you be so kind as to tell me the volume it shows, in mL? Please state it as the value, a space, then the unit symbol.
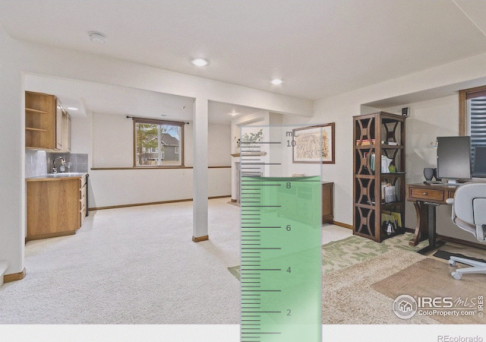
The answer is 8.2 mL
